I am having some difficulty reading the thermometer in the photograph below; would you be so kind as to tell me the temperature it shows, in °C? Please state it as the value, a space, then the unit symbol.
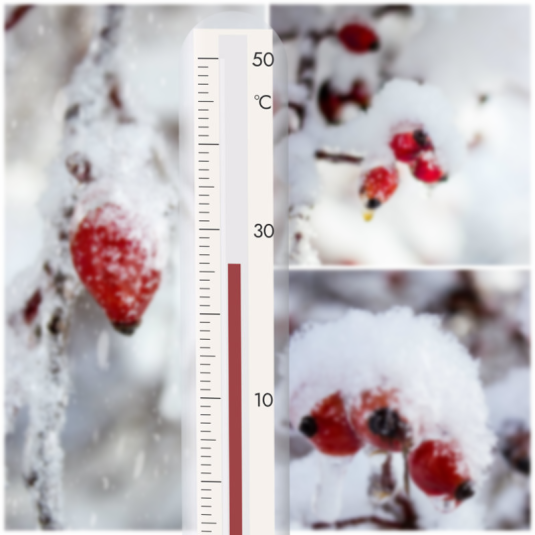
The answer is 26 °C
